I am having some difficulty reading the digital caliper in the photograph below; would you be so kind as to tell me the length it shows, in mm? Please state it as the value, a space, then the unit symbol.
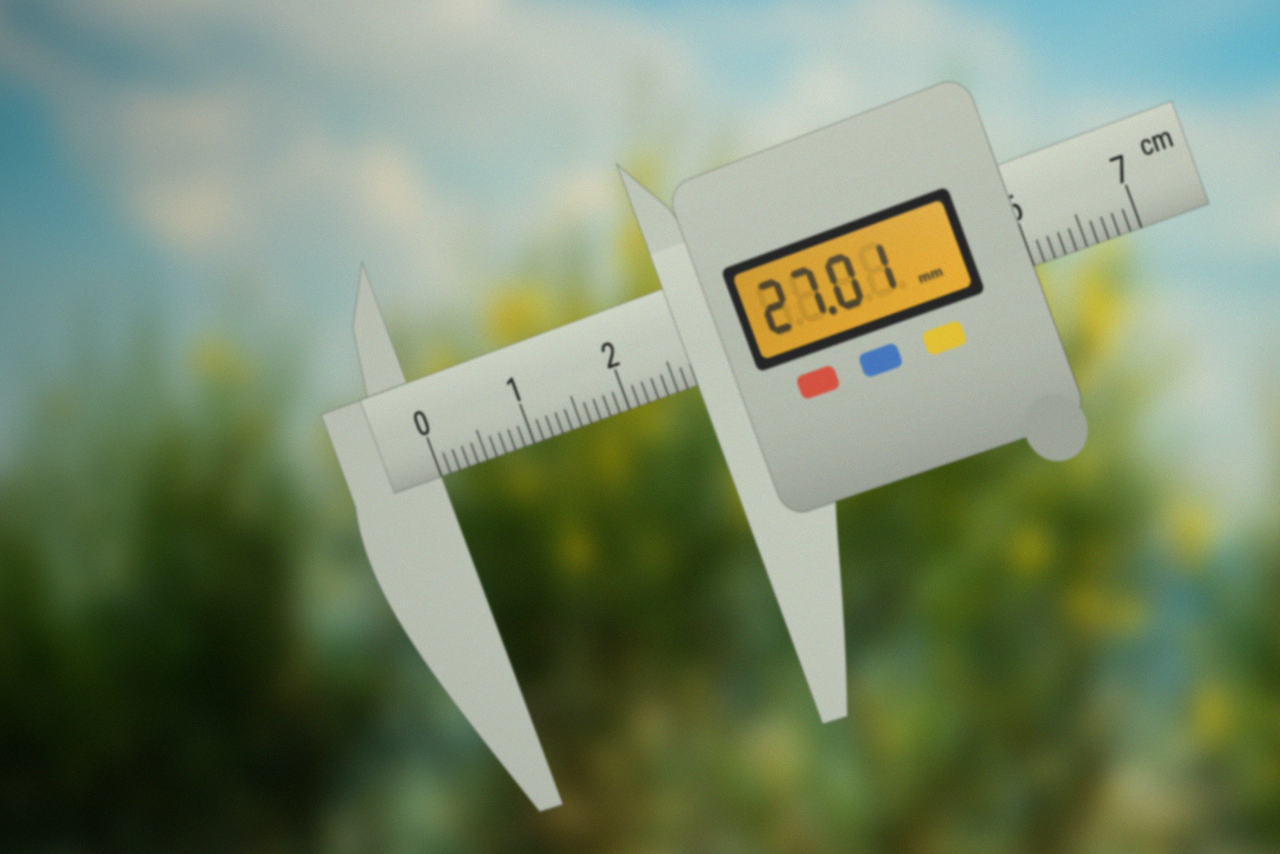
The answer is 27.01 mm
